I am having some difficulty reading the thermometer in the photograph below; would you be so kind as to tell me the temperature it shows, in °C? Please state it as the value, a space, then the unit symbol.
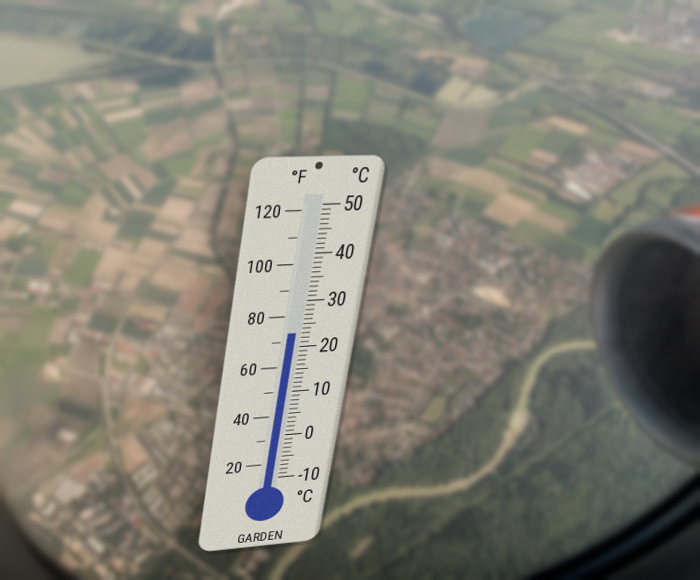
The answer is 23 °C
